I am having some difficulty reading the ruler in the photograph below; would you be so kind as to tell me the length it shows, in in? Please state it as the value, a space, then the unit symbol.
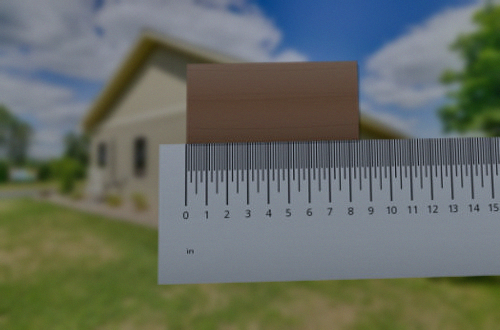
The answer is 8.5 in
